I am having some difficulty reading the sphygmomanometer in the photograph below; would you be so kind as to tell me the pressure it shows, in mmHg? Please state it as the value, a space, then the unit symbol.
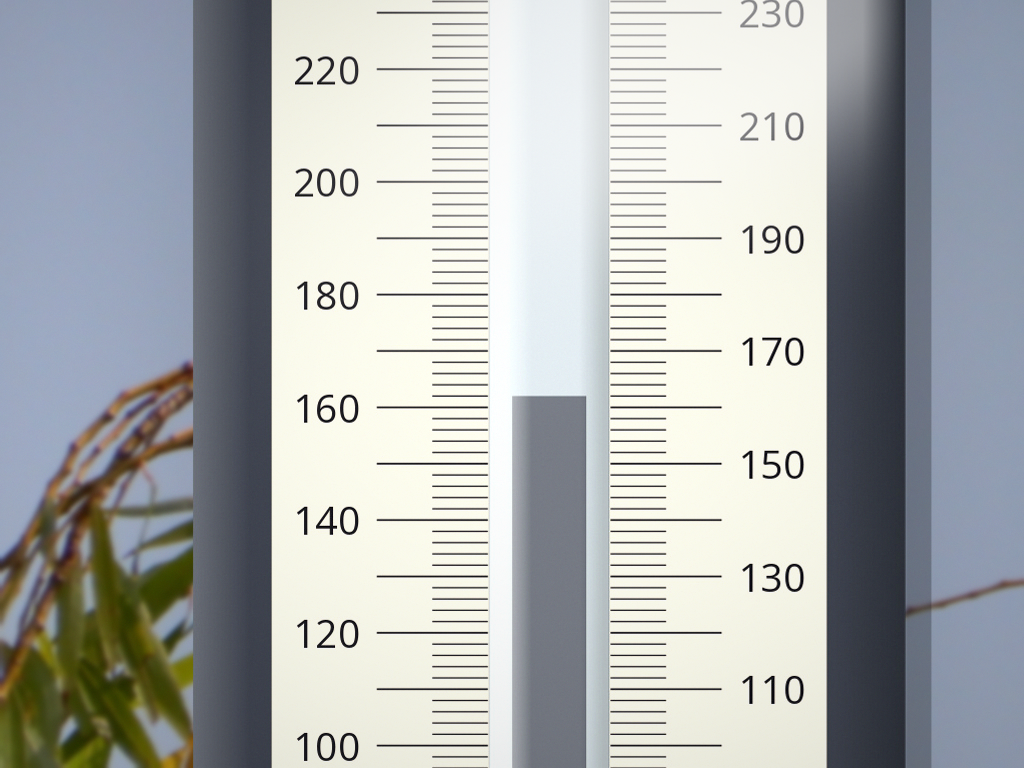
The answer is 162 mmHg
